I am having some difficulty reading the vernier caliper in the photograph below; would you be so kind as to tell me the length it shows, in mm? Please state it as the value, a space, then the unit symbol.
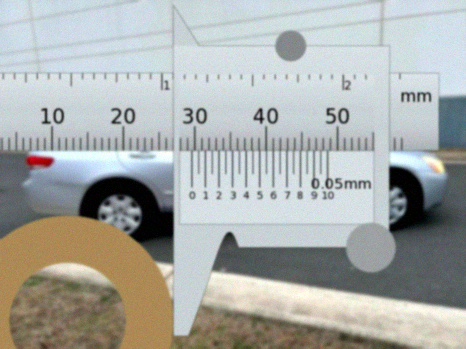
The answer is 29.6 mm
